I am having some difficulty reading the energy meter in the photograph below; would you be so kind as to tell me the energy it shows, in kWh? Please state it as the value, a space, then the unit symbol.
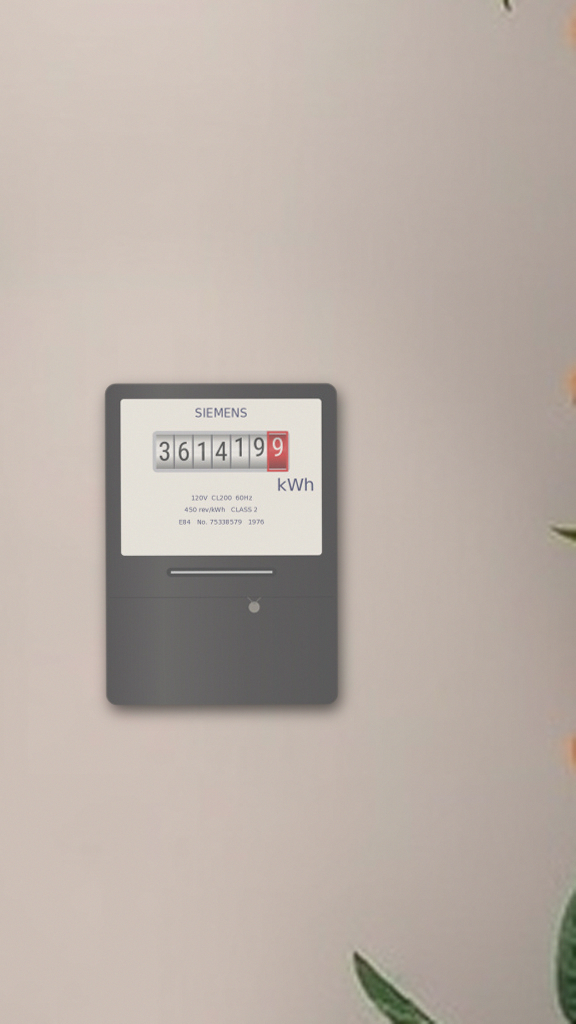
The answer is 361419.9 kWh
